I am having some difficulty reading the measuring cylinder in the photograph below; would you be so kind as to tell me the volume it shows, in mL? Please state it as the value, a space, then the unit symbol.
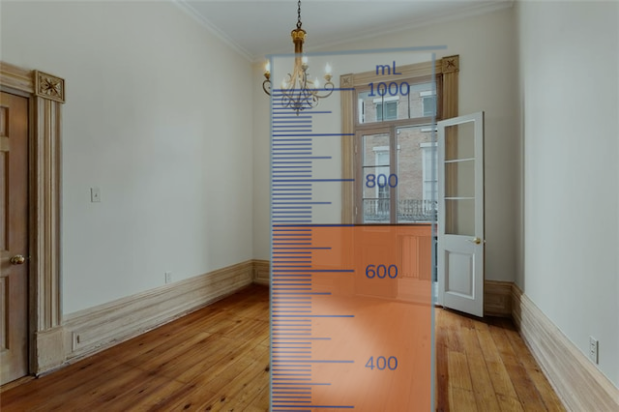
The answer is 700 mL
